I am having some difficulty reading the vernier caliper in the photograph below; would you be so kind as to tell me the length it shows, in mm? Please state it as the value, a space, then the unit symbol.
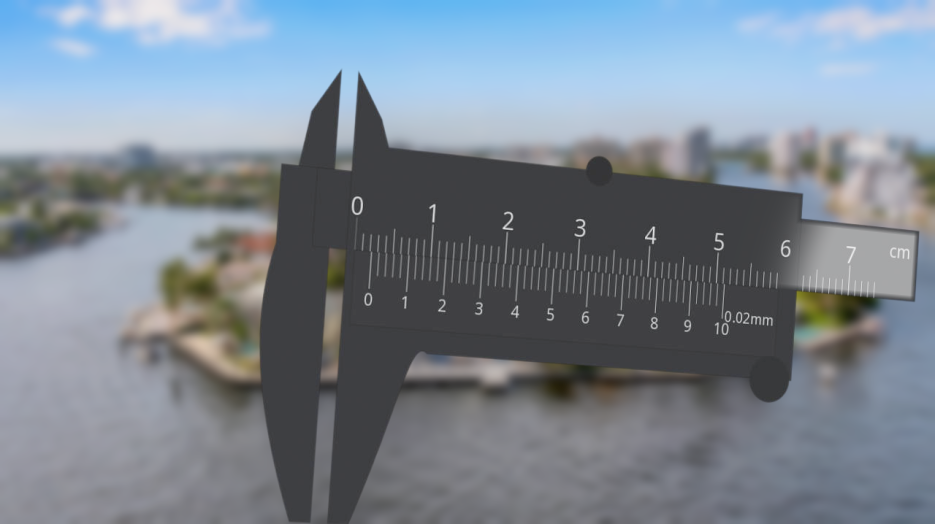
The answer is 2.2 mm
